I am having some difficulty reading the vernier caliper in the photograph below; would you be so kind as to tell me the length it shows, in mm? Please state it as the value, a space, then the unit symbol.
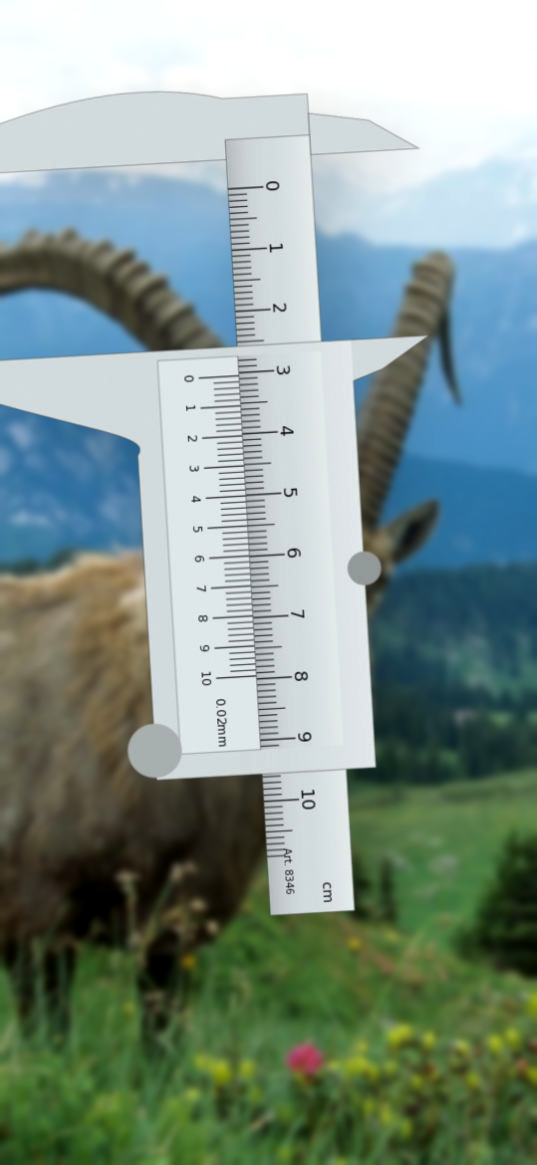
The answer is 30.5 mm
